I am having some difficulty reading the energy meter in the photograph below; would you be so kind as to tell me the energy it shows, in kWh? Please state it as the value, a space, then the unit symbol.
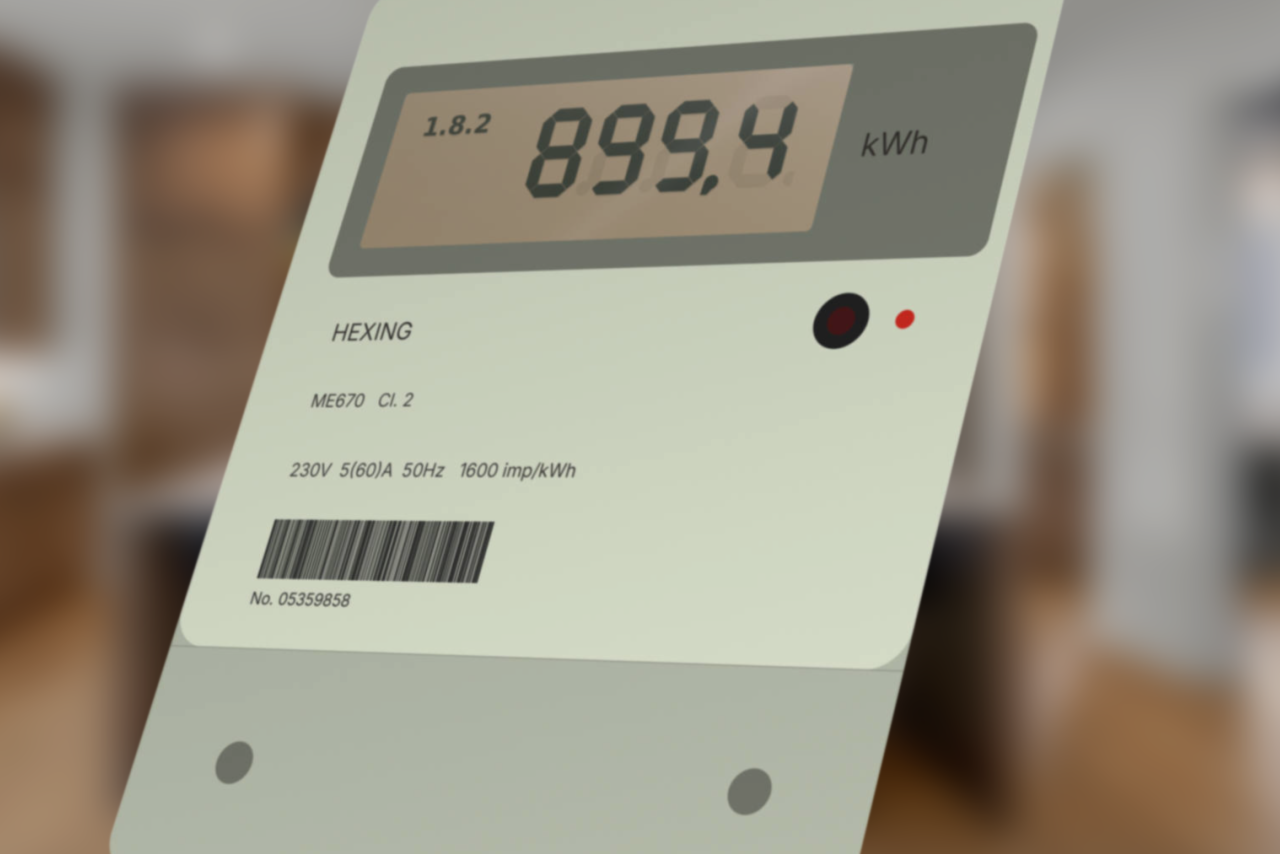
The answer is 899.4 kWh
